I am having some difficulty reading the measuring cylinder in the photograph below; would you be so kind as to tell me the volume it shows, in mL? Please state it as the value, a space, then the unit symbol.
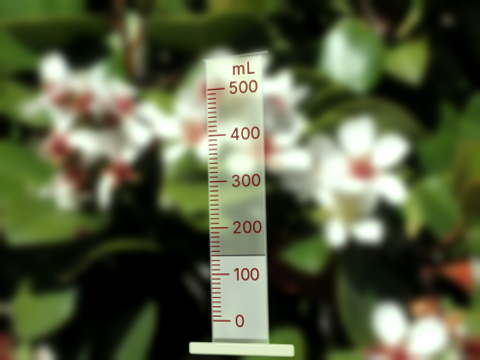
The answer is 140 mL
